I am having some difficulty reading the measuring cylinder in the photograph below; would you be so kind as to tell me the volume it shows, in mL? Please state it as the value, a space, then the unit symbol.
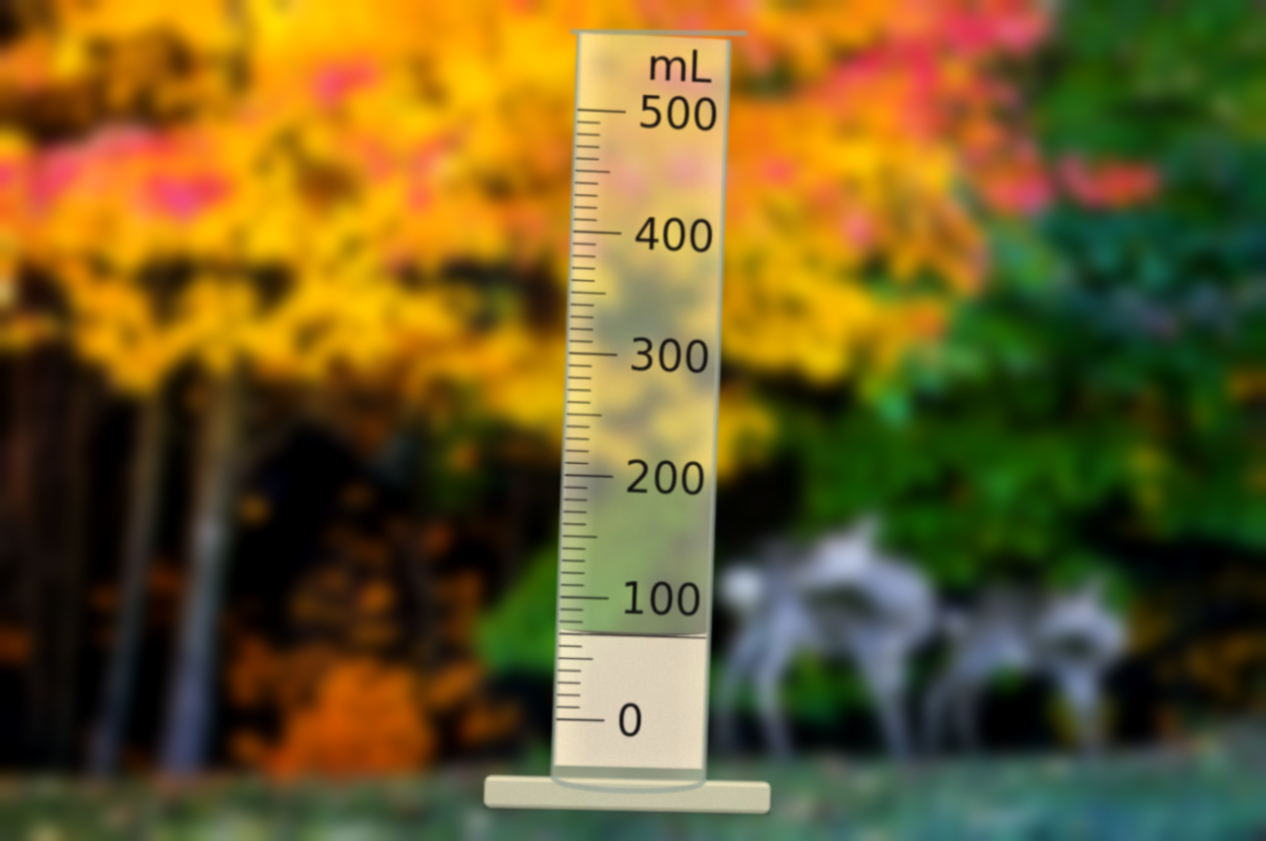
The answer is 70 mL
